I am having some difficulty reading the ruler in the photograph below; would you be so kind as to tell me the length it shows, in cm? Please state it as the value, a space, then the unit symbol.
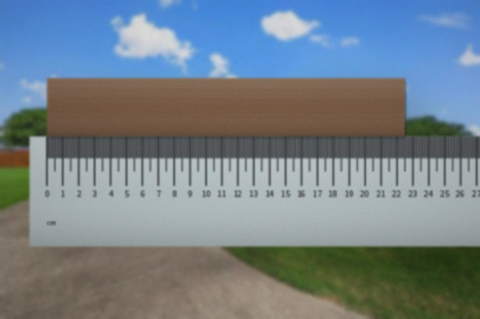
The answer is 22.5 cm
